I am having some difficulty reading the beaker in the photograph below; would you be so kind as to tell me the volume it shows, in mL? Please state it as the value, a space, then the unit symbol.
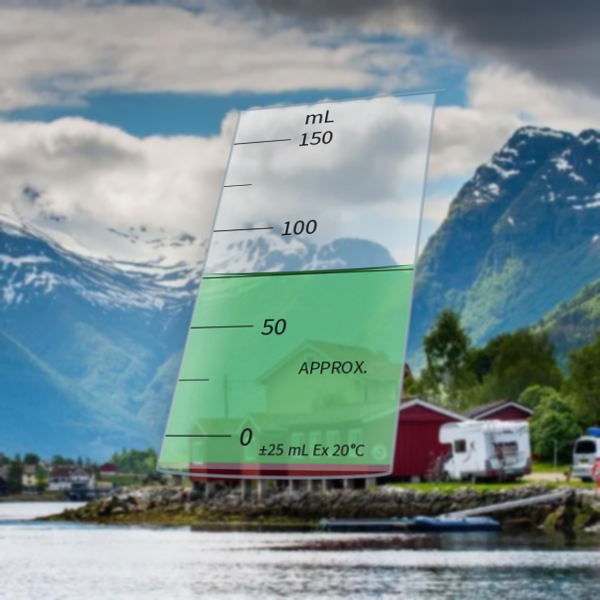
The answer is 75 mL
